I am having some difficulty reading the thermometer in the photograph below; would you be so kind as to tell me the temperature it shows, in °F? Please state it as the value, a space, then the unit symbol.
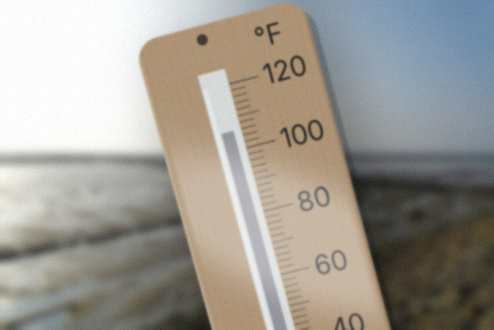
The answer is 106 °F
